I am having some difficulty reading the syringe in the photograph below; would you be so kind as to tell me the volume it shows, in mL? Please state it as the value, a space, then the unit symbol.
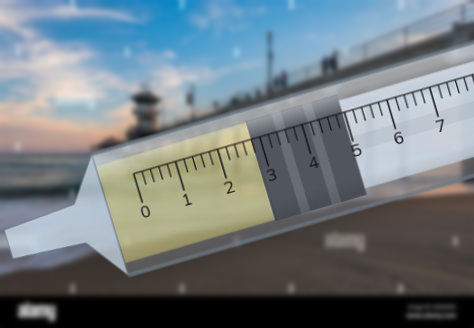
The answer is 2.8 mL
